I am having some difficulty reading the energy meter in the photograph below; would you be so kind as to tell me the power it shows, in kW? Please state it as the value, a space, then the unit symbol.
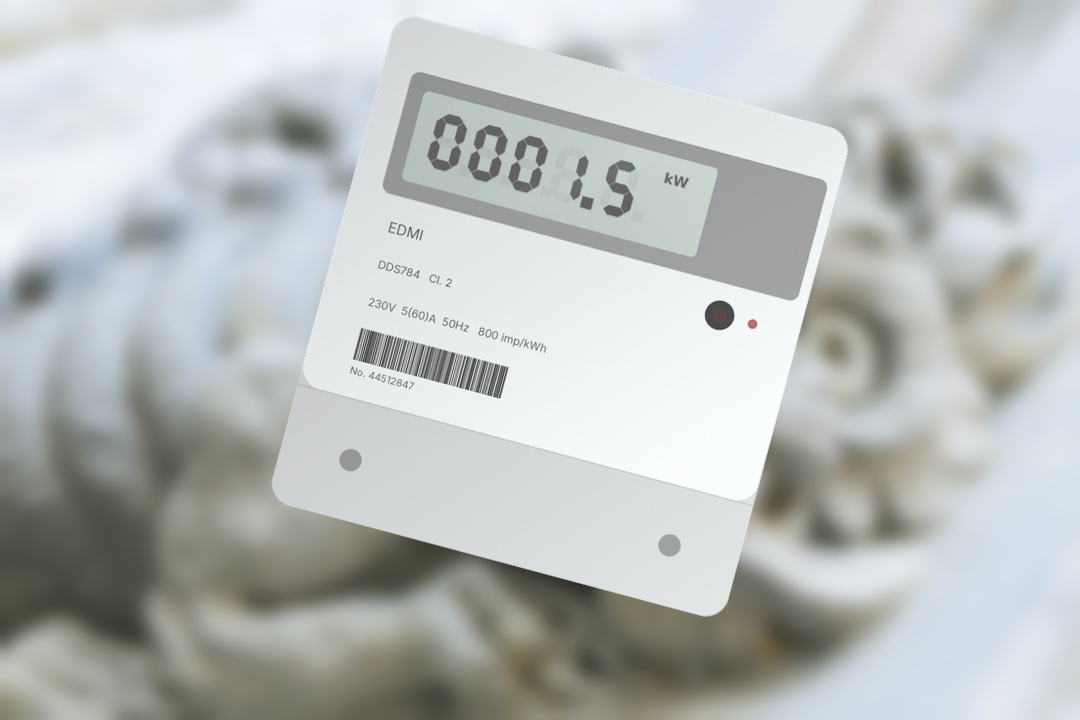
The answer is 1.5 kW
